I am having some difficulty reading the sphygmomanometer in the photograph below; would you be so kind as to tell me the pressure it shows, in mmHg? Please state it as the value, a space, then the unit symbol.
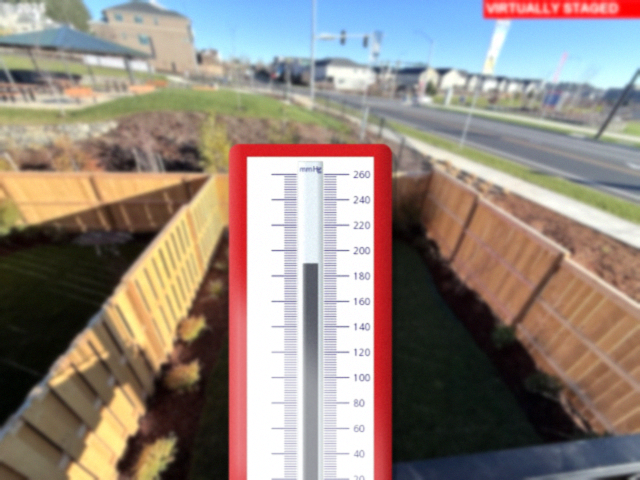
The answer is 190 mmHg
